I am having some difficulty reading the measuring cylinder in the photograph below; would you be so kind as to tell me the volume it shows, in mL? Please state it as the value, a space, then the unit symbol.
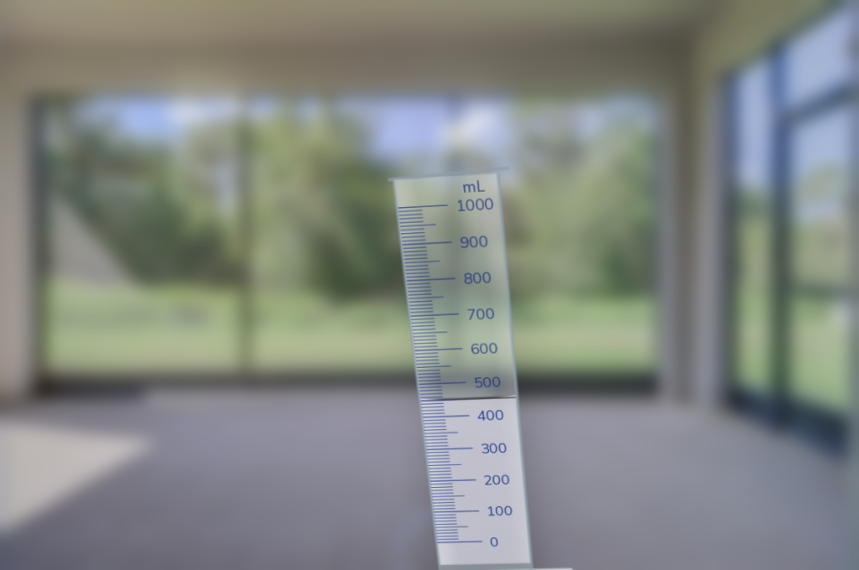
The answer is 450 mL
